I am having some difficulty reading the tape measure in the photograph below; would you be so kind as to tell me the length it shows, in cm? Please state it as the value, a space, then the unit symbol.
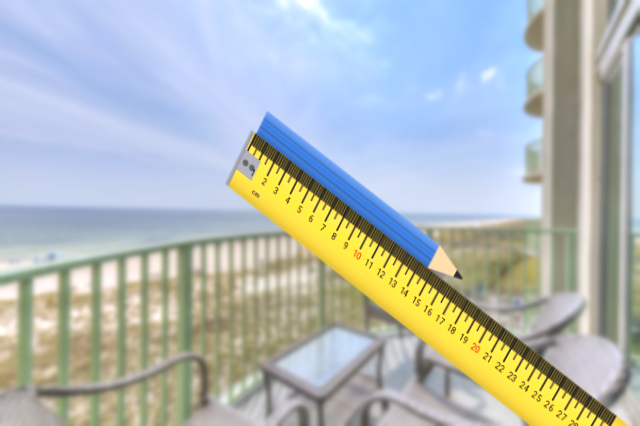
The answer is 17 cm
